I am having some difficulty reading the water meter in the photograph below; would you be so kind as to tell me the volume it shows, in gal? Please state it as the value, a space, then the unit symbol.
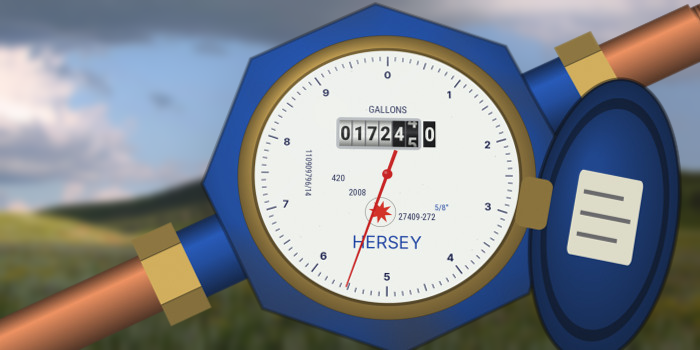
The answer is 172445.5 gal
